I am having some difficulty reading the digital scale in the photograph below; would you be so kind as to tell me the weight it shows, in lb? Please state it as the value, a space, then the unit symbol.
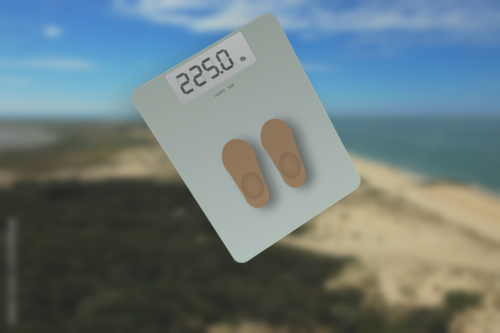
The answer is 225.0 lb
